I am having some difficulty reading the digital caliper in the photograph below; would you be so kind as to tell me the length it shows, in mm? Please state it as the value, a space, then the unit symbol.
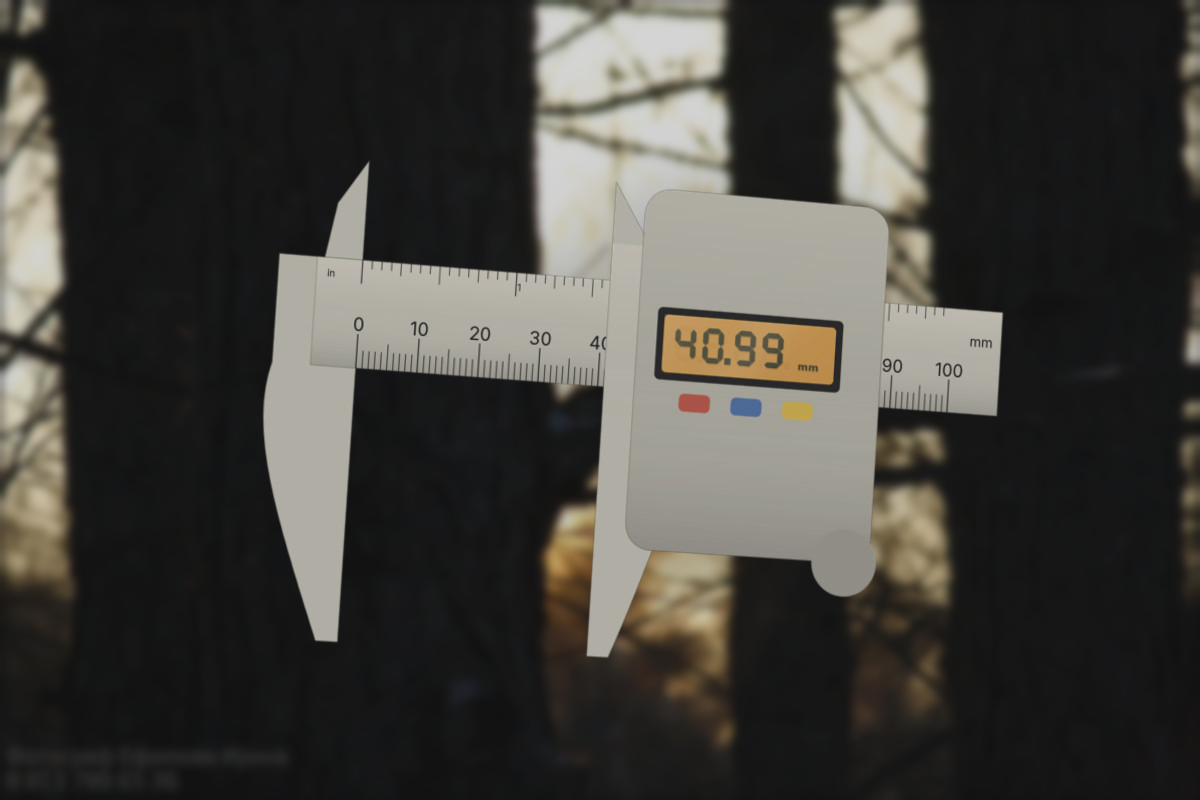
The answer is 40.99 mm
